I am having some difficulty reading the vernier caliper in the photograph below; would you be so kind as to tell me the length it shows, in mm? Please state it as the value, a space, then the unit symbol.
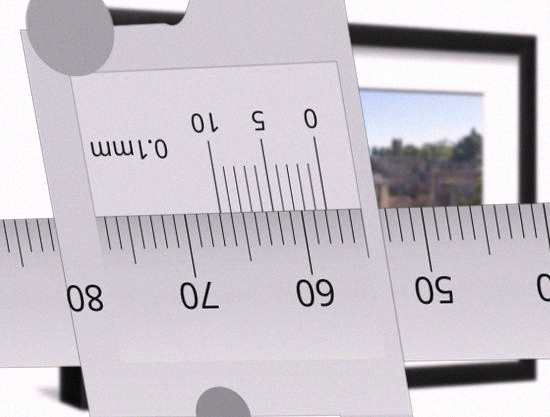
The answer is 57.9 mm
